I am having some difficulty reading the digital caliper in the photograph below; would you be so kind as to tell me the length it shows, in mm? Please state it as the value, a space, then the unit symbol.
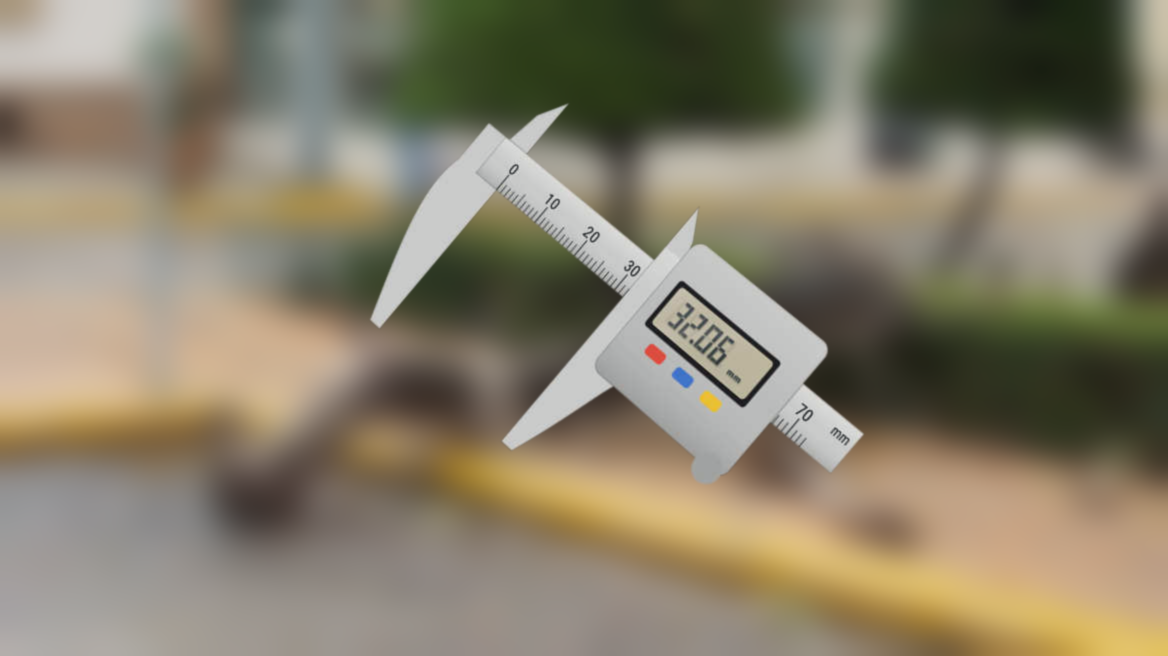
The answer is 32.06 mm
